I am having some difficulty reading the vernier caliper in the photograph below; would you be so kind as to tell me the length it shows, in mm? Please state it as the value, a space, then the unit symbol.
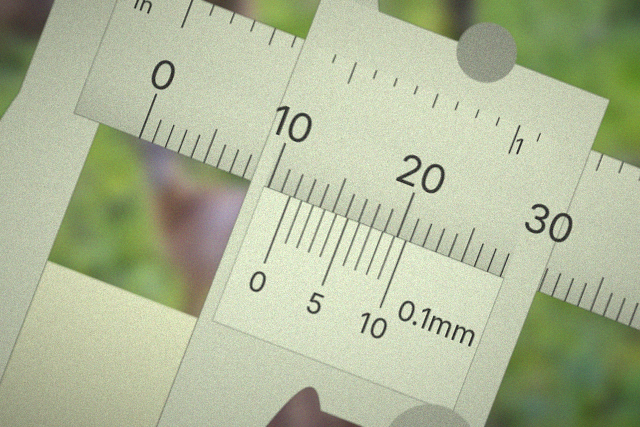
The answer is 11.7 mm
